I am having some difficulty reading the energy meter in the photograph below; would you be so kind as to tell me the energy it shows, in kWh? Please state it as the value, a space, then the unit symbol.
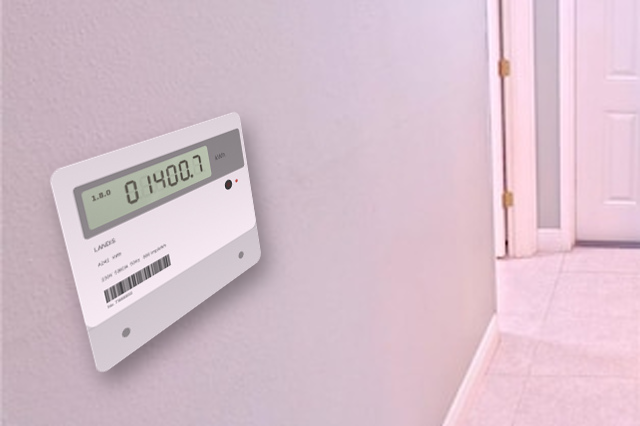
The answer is 1400.7 kWh
